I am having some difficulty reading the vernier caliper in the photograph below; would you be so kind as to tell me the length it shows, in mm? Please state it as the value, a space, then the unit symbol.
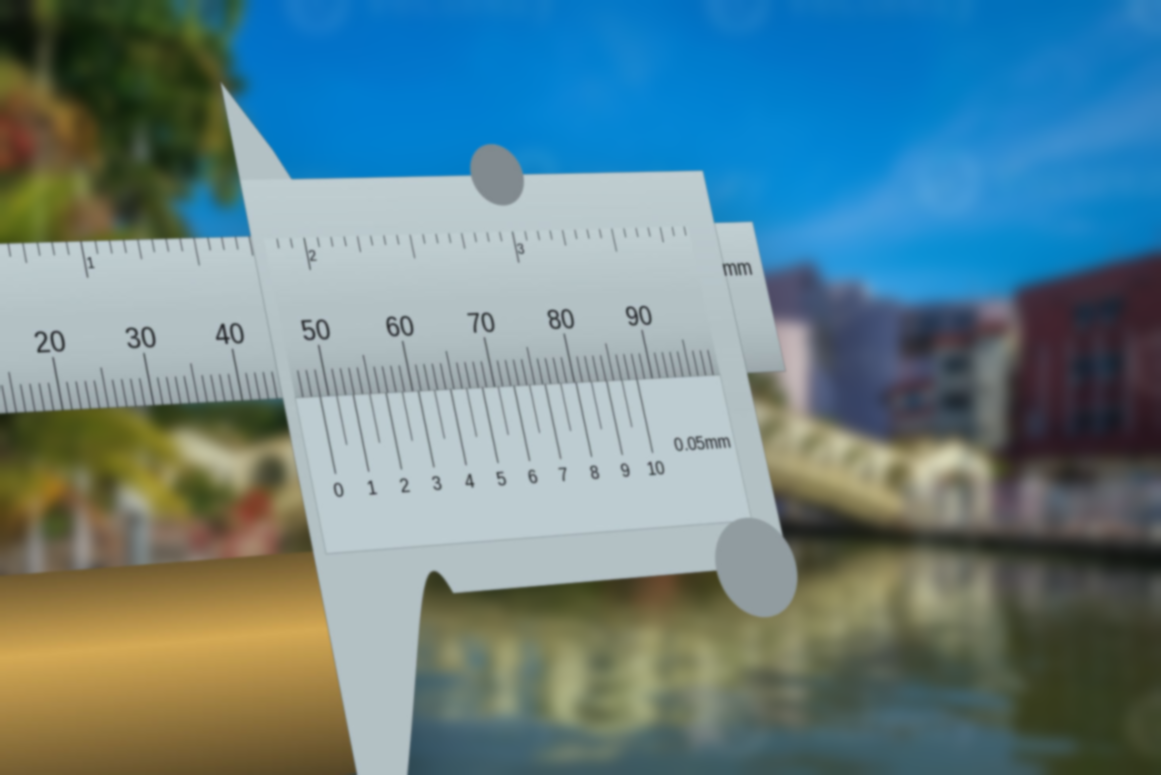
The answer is 49.0 mm
